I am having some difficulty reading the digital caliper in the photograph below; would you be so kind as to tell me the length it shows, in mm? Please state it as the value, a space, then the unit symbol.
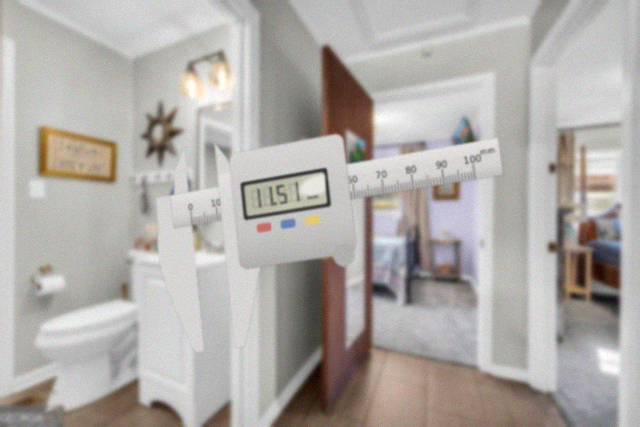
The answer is 11.51 mm
